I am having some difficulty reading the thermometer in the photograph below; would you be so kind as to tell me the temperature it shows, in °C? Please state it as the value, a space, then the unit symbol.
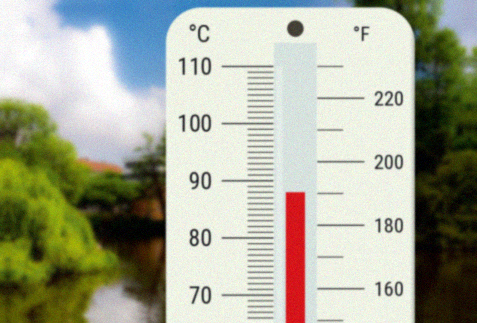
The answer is 88 °C
